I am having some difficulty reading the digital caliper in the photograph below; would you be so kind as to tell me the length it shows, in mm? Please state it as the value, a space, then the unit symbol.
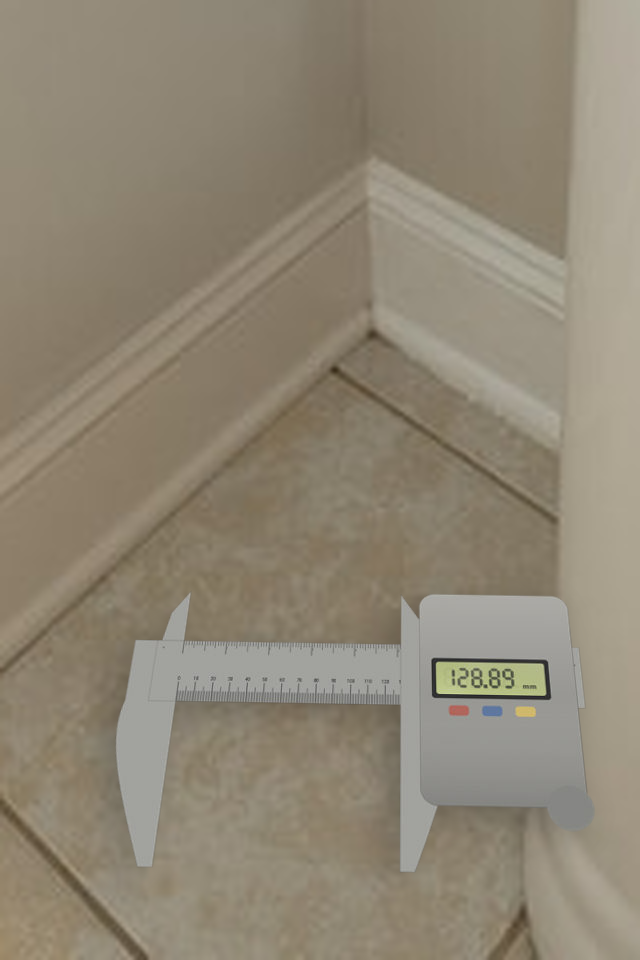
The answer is 128.89 mm
